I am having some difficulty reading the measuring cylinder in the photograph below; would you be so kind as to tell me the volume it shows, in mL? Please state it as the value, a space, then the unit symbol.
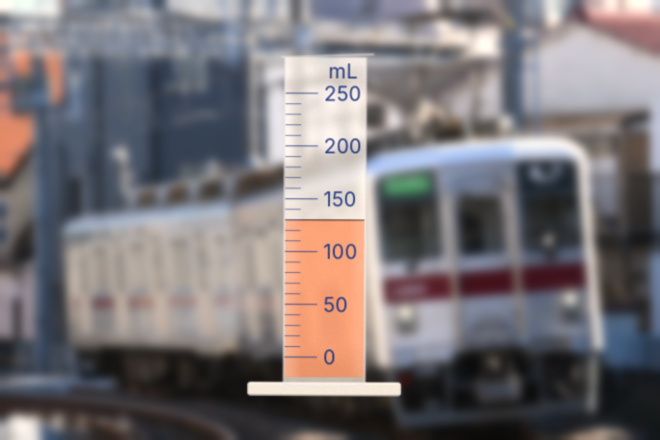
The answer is 130 mL
